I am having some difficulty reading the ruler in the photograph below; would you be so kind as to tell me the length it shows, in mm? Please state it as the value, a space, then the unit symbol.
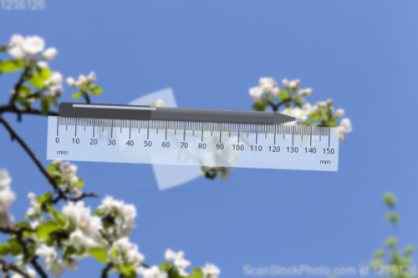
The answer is 135 mm
